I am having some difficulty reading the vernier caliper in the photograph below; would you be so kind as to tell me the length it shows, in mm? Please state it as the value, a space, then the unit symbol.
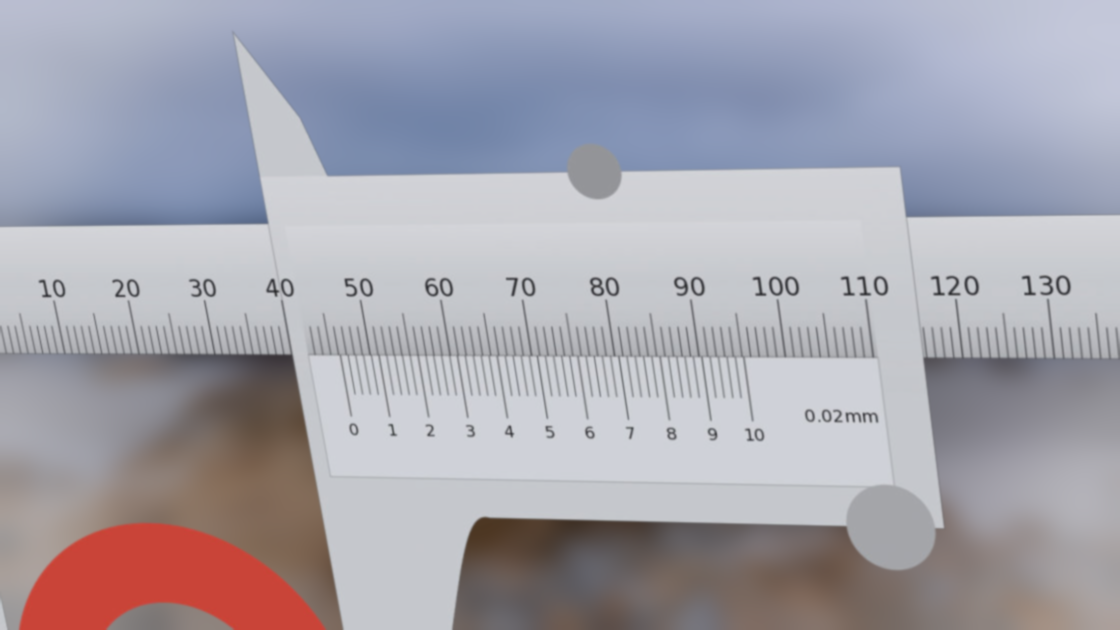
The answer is 46.2 mm
